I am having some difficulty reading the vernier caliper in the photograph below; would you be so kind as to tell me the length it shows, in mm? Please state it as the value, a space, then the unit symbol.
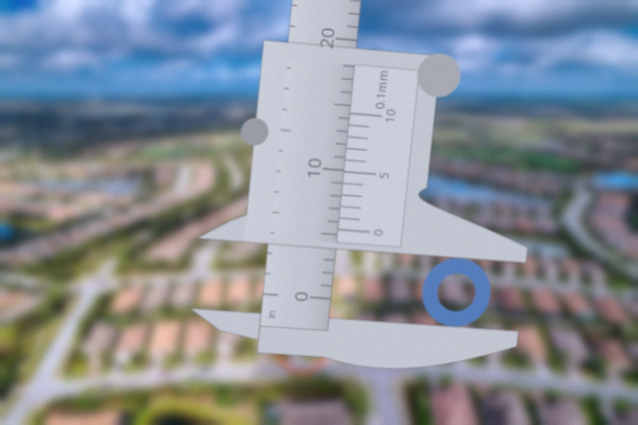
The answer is 5.4 mm
